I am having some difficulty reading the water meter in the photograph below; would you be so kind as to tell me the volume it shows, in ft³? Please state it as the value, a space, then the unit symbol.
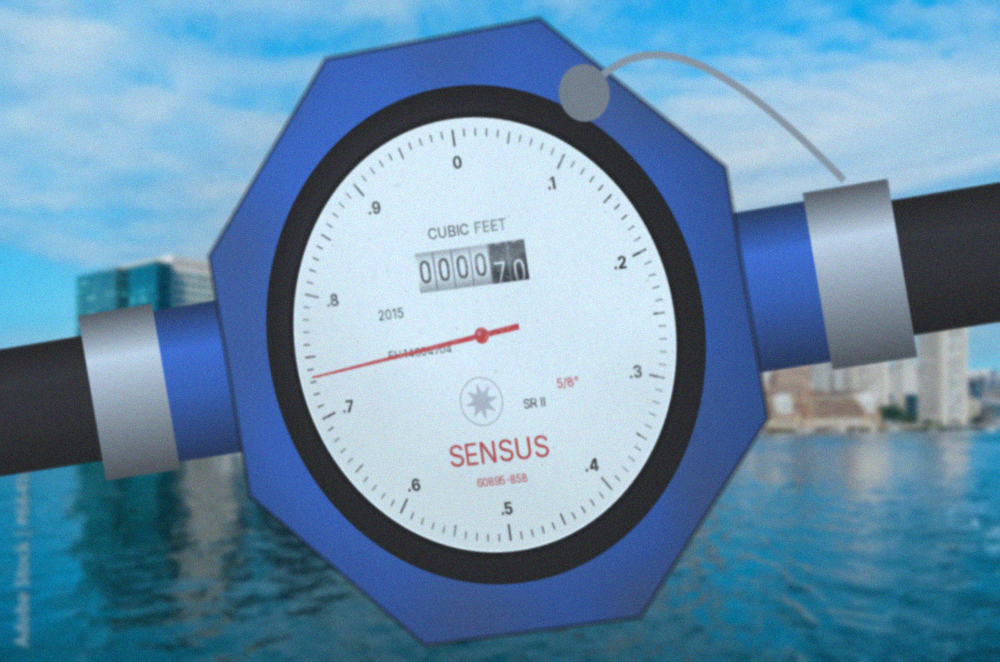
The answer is 69.73 ft³
